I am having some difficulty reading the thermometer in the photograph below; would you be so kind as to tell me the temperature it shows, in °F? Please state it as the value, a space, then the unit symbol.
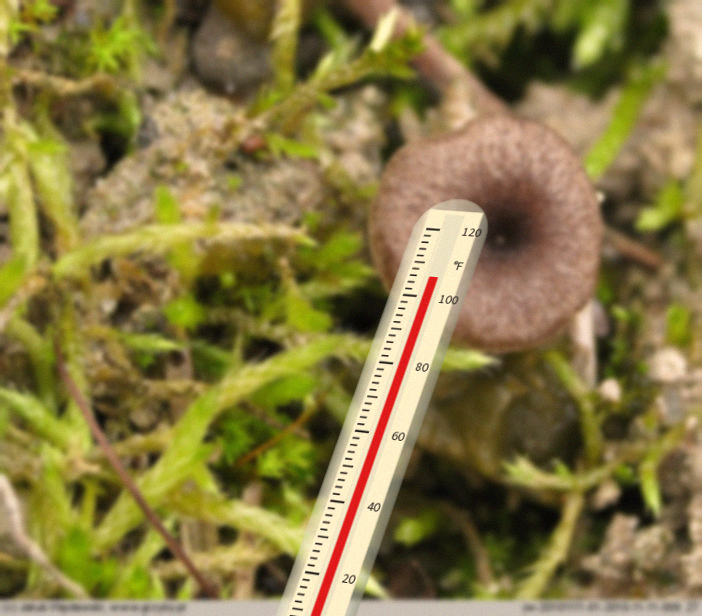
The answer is 106 °F
